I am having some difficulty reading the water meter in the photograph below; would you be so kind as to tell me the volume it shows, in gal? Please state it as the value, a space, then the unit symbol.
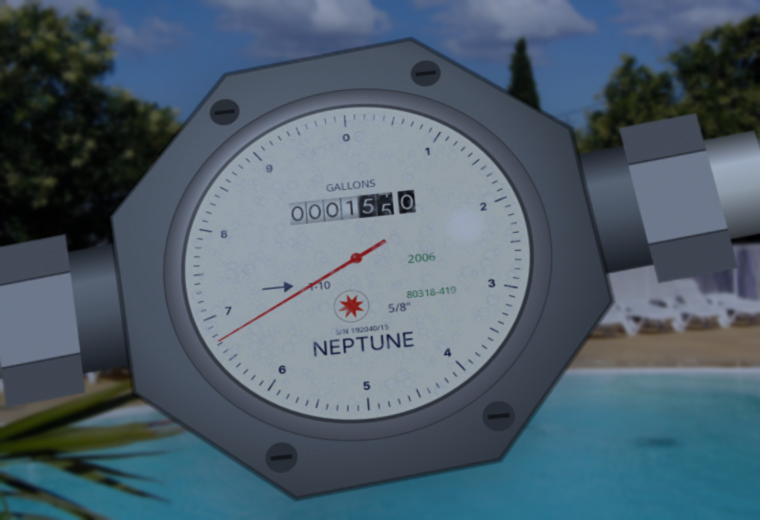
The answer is 1546.7 gal
